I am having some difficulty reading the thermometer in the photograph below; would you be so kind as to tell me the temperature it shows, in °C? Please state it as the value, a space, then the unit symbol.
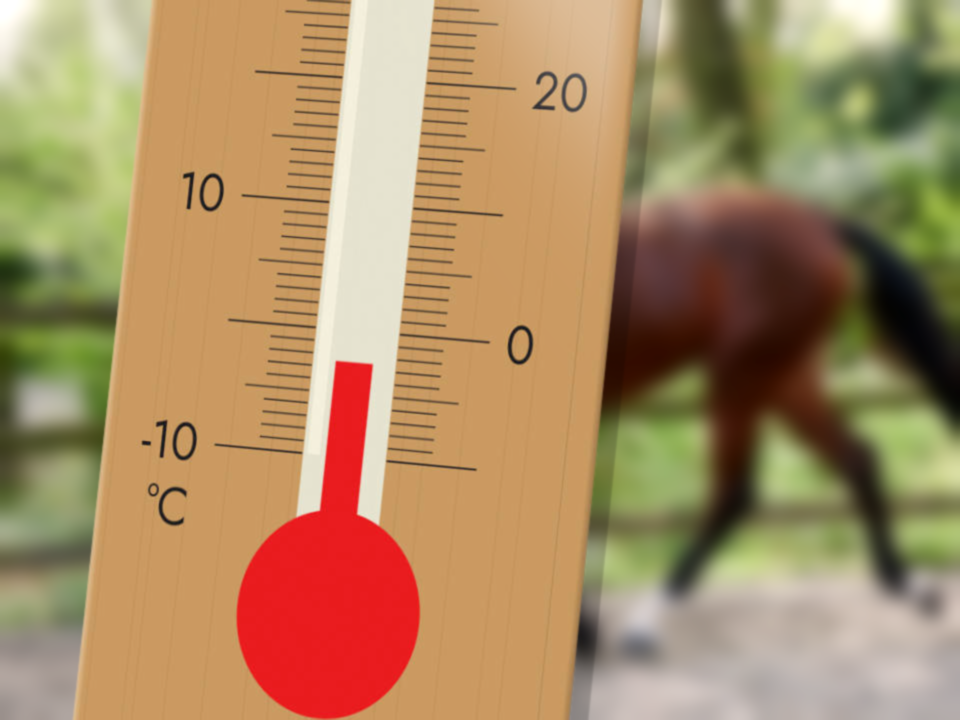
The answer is -2.5 °C
